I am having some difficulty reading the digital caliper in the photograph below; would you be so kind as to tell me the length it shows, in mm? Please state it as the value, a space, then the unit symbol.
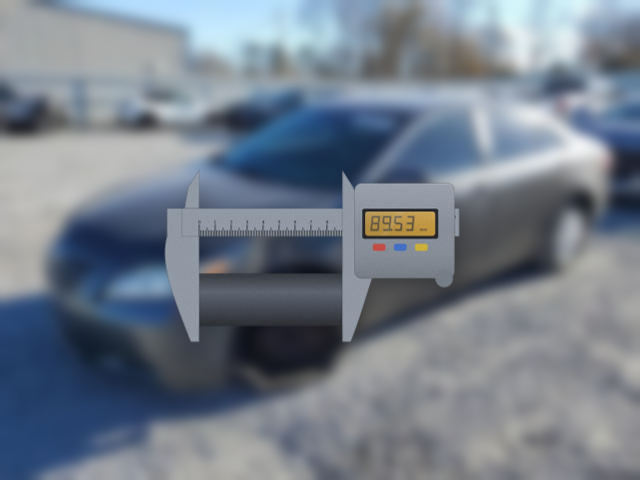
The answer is 89.53 mm
